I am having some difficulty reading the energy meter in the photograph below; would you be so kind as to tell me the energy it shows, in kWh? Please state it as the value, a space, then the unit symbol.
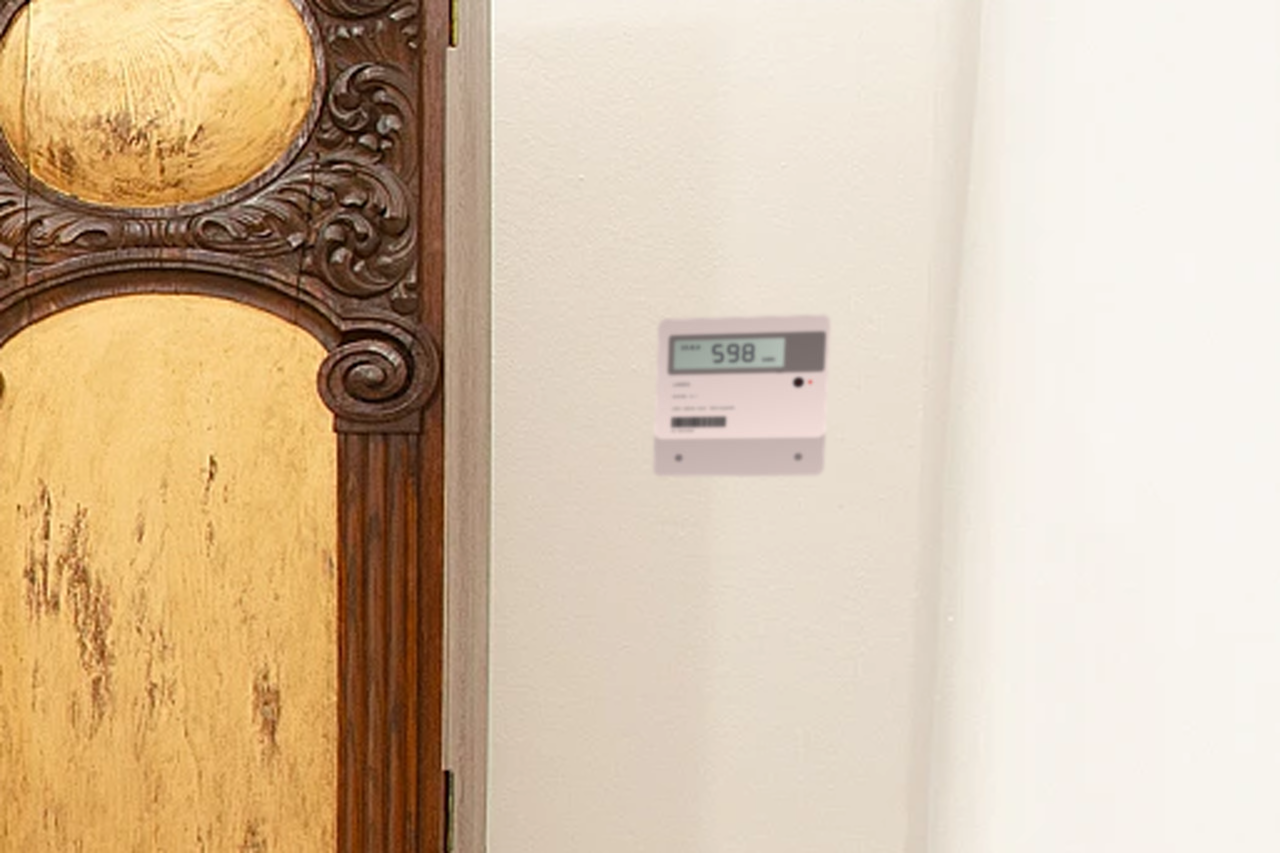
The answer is 598 kWh
